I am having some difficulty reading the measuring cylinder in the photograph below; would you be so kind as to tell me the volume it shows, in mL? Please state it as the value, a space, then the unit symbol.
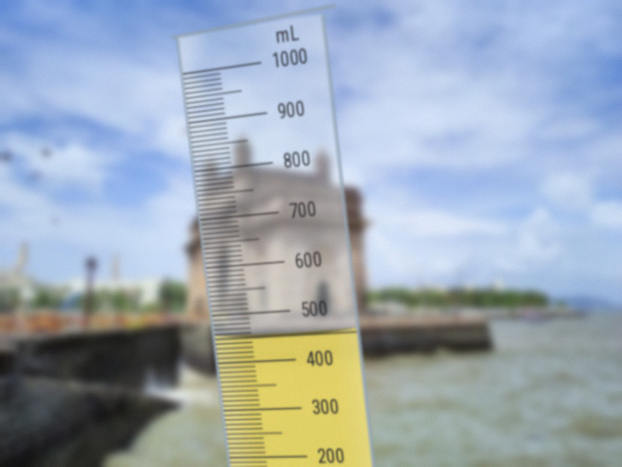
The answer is 450 mL
